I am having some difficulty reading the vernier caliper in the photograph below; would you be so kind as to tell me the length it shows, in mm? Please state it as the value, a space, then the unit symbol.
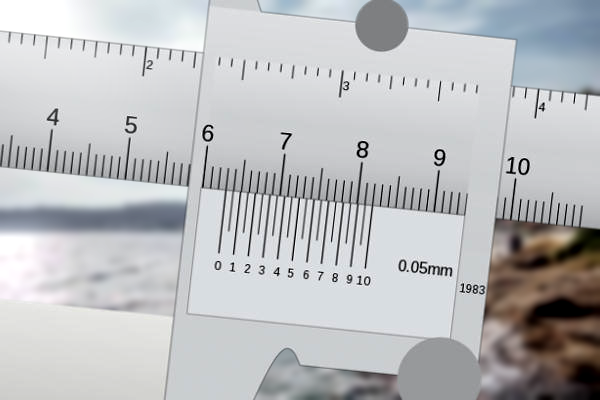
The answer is 63.0 mm
